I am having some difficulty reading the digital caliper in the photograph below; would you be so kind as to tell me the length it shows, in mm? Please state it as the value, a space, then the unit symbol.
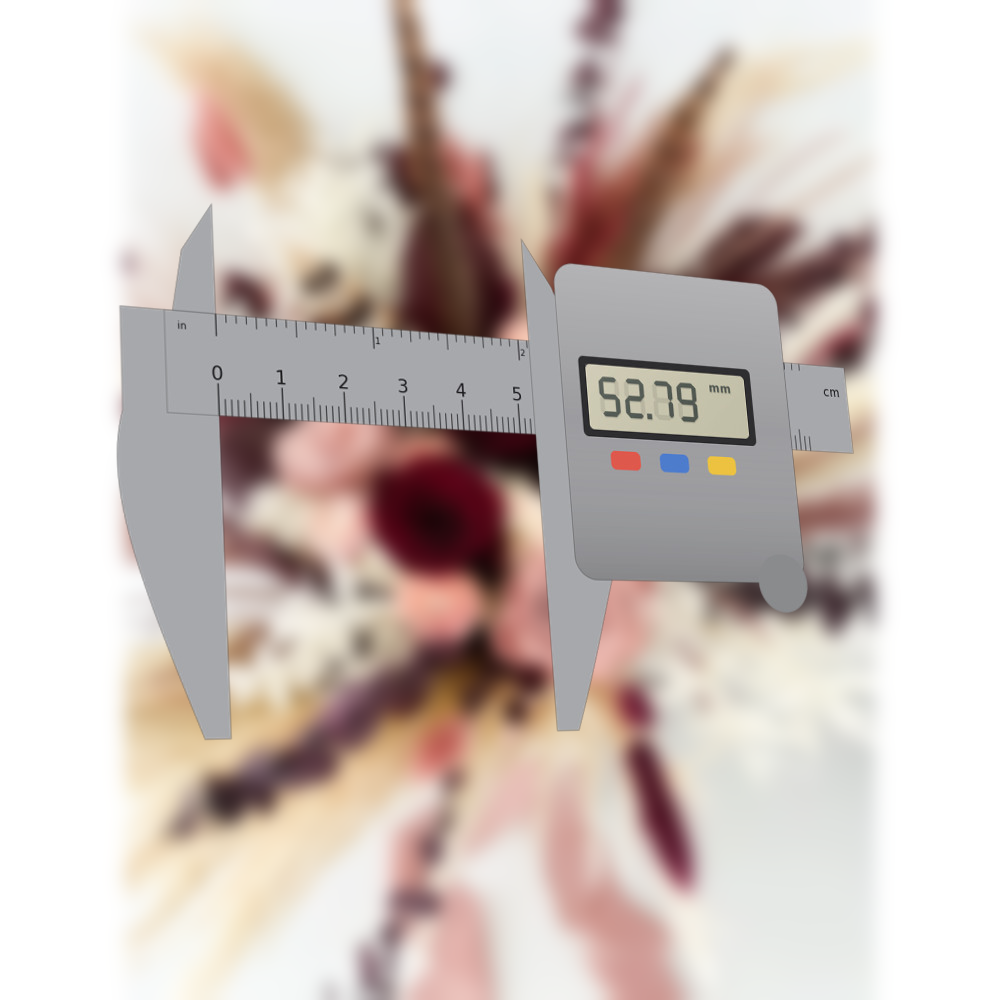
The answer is 52.79 mm
